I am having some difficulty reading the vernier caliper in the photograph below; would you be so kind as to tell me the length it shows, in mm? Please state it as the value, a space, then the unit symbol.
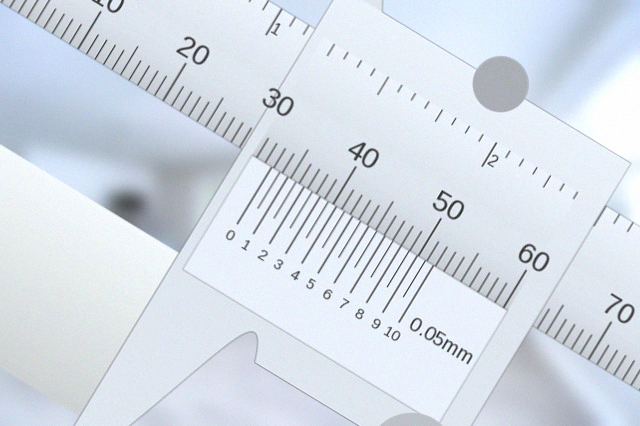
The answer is 32.8 mm
